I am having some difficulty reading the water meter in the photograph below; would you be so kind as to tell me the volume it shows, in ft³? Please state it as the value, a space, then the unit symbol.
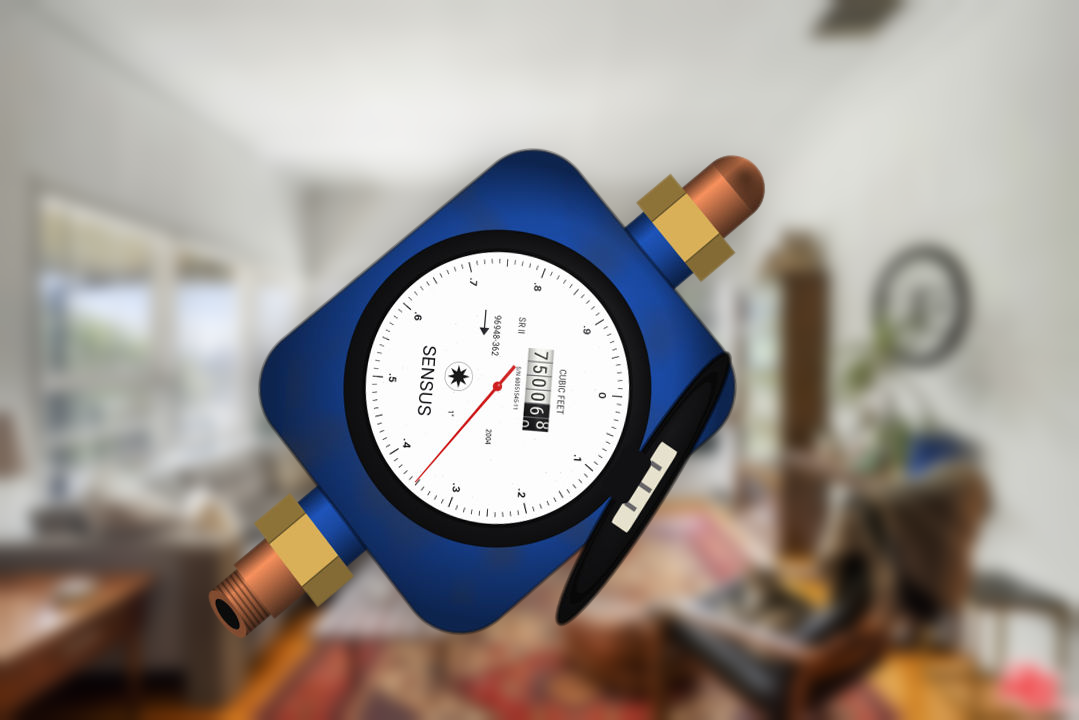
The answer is 750068.35 ft³
